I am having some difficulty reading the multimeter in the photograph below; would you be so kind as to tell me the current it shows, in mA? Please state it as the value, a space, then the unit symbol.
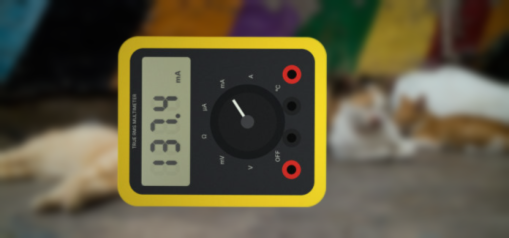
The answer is 137.4 mA
